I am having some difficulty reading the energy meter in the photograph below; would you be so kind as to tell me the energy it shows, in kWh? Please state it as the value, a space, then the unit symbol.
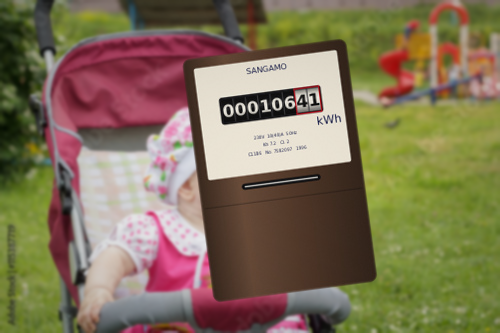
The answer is 106.41 kWh
